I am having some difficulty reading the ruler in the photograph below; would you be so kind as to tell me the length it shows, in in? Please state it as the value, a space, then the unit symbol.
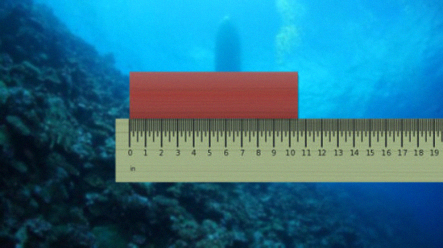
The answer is 10.5 in
